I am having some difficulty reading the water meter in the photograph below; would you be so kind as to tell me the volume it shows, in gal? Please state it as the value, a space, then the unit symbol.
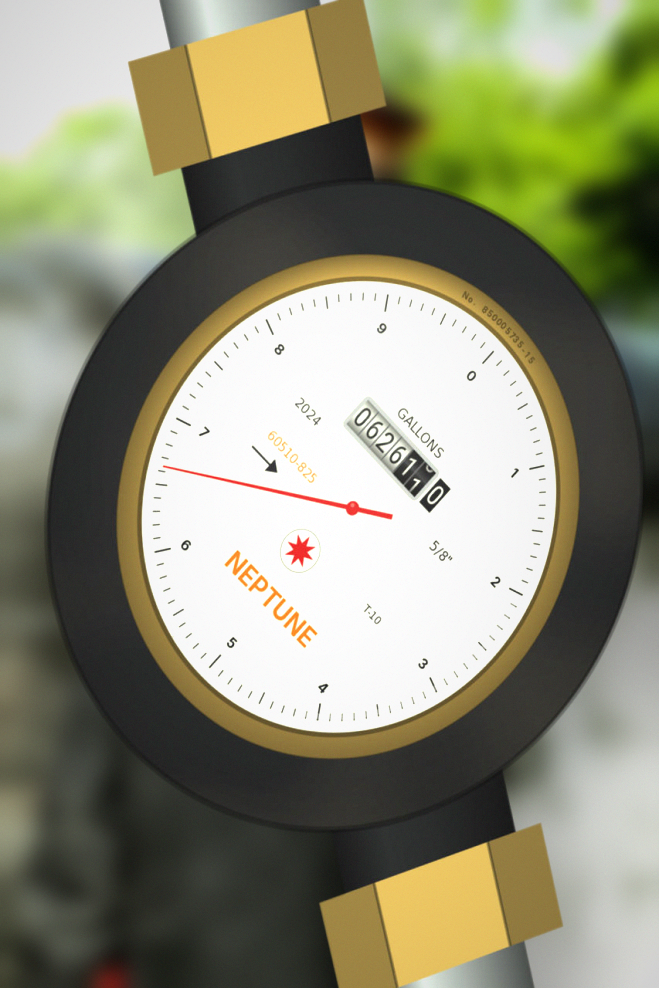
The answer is 626106.6 gal
